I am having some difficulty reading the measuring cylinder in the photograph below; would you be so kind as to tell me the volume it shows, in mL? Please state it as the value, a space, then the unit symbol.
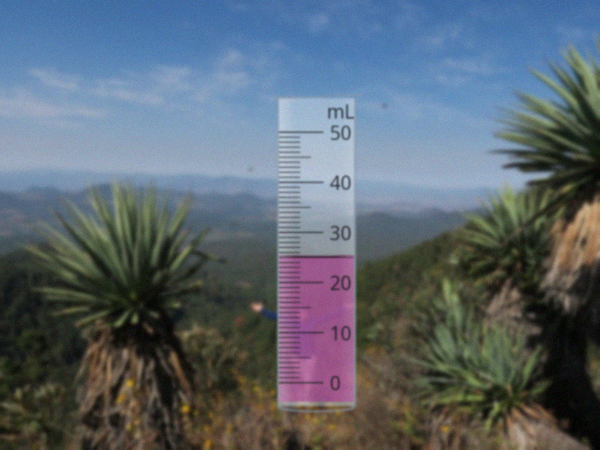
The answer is 25 mL
